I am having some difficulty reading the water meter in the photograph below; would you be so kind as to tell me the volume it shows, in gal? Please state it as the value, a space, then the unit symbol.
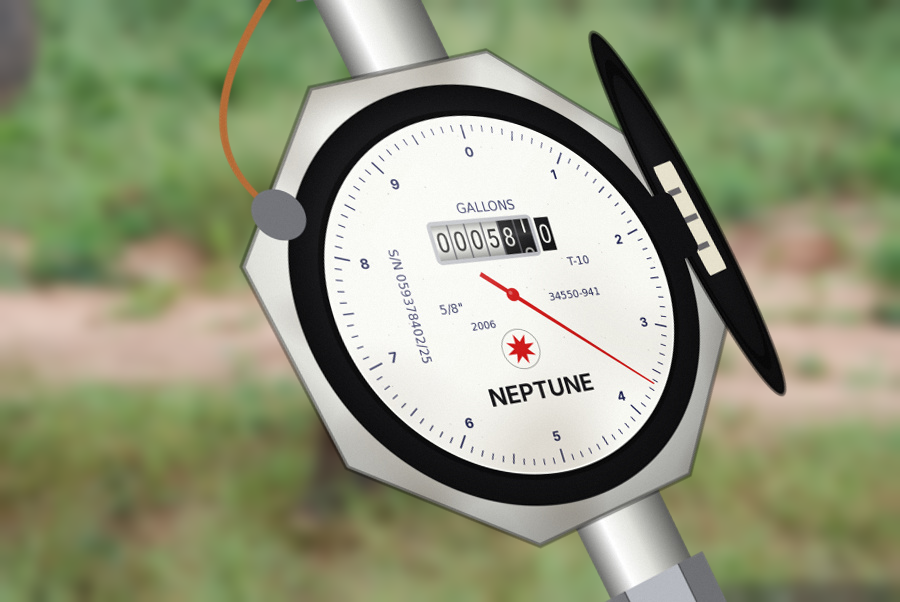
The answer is 5813.6 gal
